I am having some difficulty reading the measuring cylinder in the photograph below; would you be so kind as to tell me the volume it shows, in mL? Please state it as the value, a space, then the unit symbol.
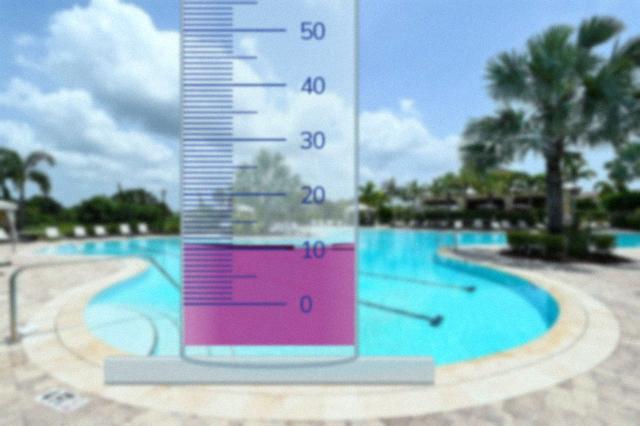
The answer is 10 mL
